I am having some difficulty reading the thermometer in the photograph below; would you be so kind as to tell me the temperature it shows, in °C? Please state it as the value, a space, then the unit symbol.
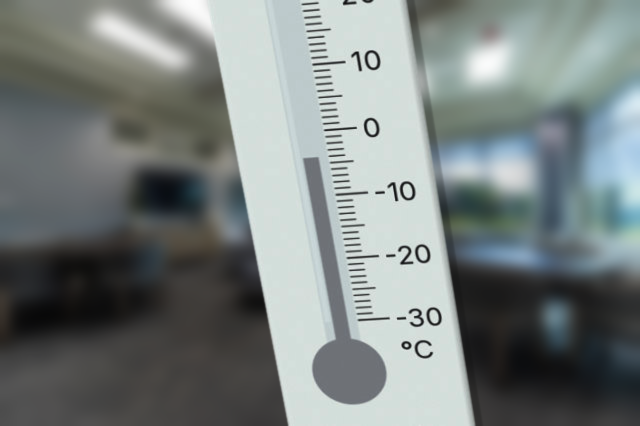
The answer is -4 °C
